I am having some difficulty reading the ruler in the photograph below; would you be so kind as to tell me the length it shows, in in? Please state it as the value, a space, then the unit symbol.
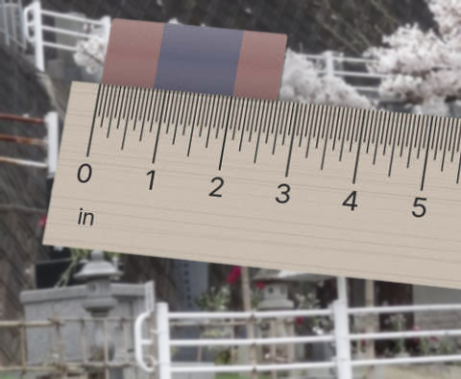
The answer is 2.6875 in
